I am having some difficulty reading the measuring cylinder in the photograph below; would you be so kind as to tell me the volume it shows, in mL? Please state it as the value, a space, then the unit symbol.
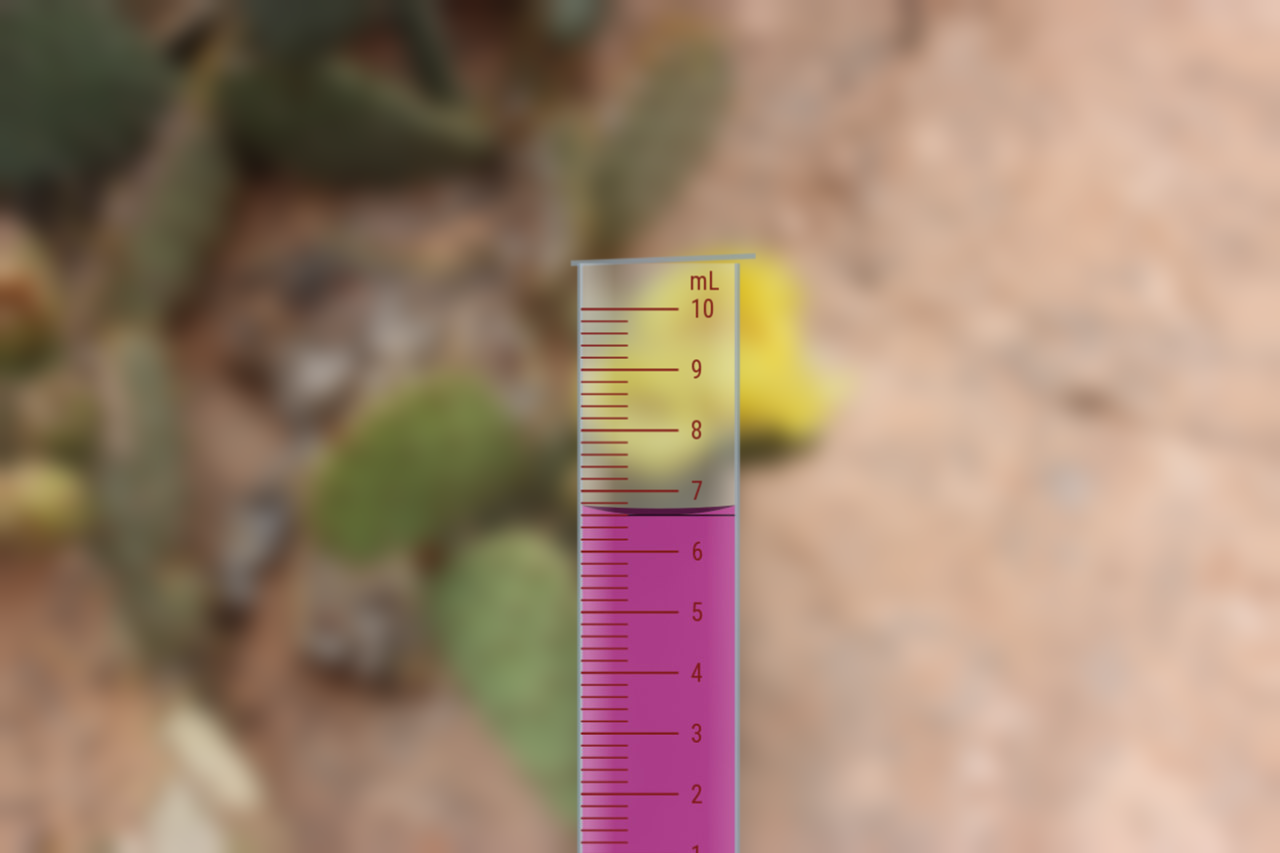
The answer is 6.6 mL
